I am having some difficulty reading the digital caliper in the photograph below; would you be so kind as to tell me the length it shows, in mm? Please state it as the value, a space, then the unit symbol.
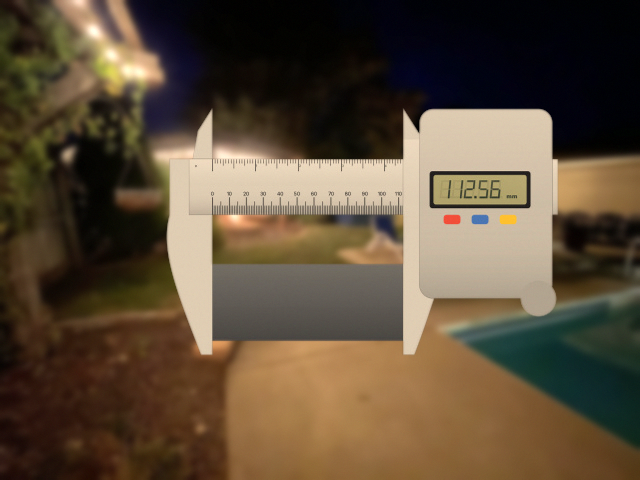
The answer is 112.56 mm
